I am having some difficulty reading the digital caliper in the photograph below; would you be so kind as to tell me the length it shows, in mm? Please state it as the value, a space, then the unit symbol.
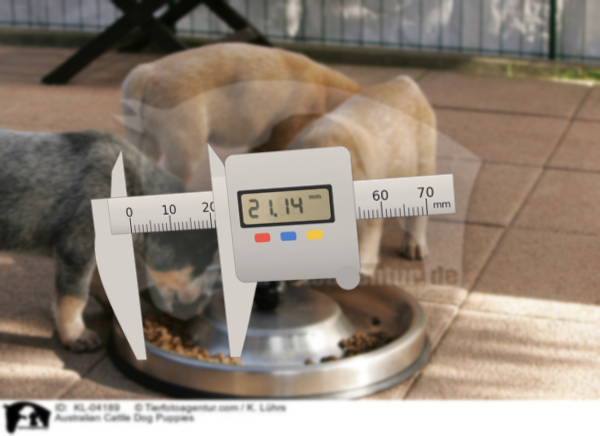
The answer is 21.14 mm
